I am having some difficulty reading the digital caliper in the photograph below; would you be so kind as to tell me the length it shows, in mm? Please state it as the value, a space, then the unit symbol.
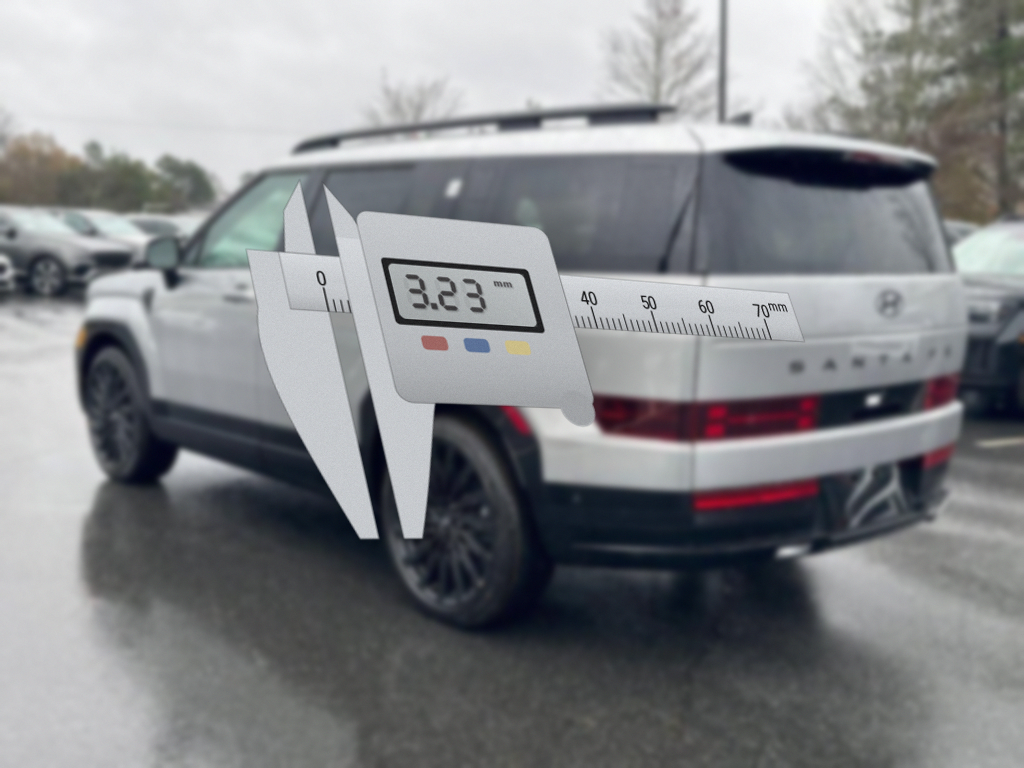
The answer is 3.23 mm
